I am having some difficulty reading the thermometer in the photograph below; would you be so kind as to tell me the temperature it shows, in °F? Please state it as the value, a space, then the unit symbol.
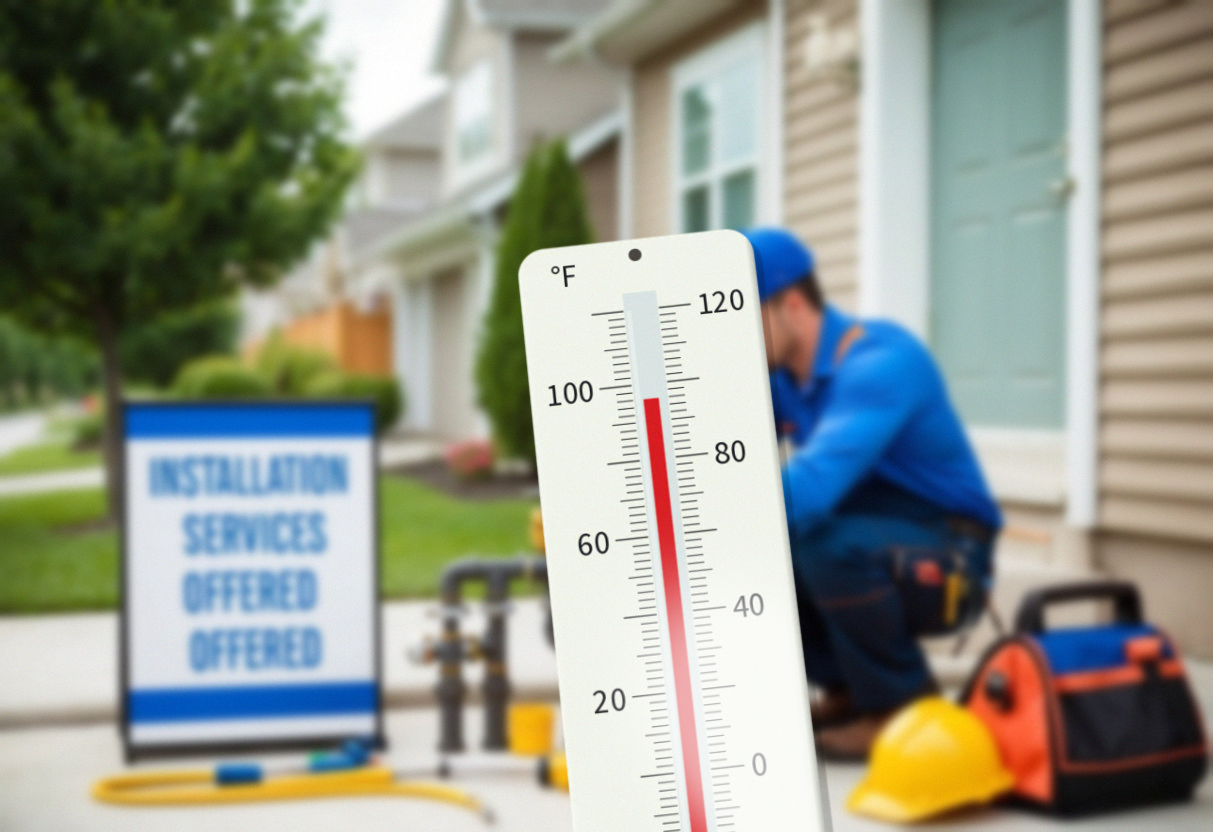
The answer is 96 °F
